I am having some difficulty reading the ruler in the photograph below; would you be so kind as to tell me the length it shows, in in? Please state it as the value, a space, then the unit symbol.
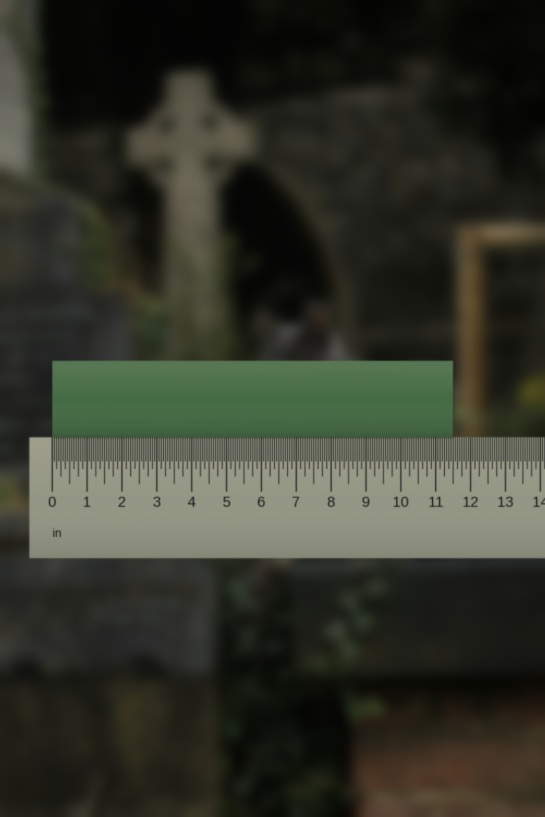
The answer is 11.5 in
